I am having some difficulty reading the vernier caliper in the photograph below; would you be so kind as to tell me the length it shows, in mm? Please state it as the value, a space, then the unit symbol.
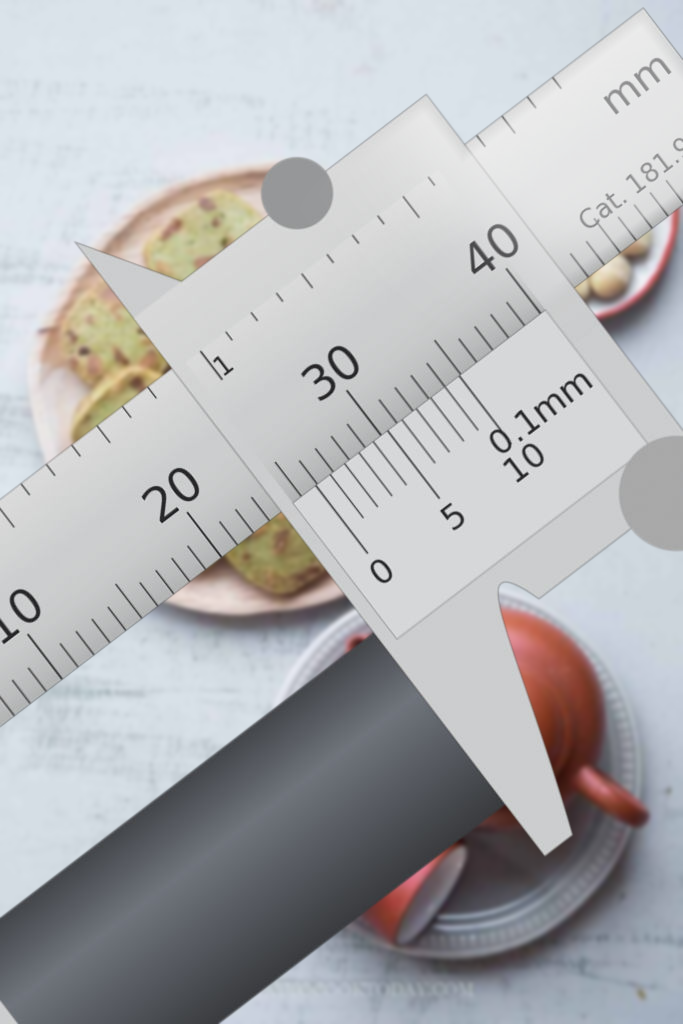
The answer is 25.9 mm
